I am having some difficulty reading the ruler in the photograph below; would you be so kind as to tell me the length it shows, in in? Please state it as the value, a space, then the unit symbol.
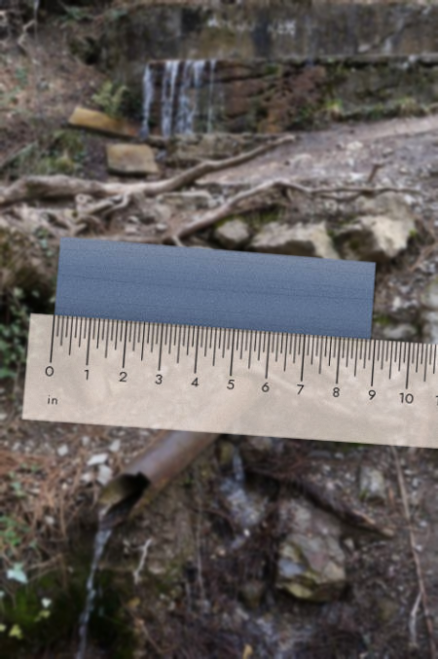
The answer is 8.875 in
